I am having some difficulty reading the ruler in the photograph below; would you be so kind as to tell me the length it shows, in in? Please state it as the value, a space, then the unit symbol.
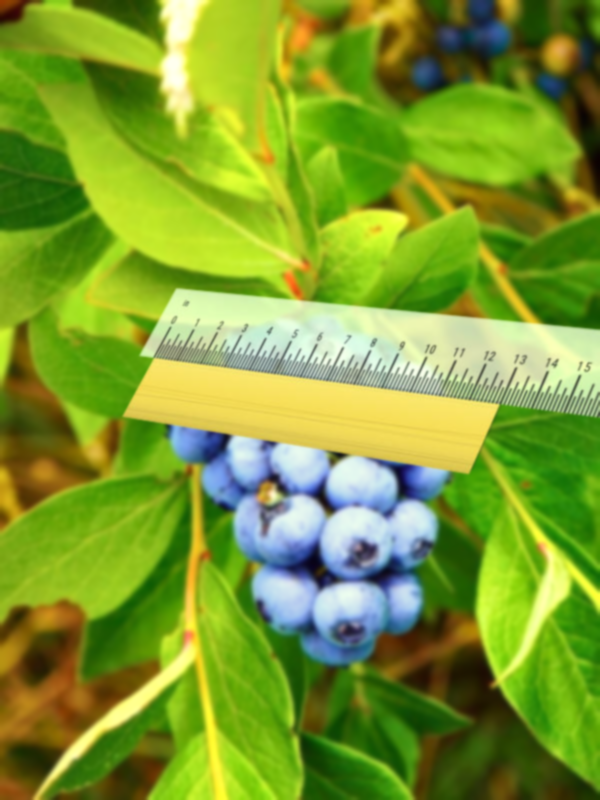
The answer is 13 in
